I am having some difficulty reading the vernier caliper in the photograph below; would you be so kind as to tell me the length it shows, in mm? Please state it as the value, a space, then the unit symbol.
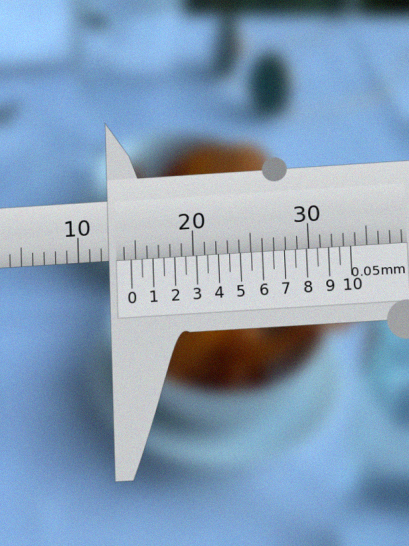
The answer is 14.6 mm
